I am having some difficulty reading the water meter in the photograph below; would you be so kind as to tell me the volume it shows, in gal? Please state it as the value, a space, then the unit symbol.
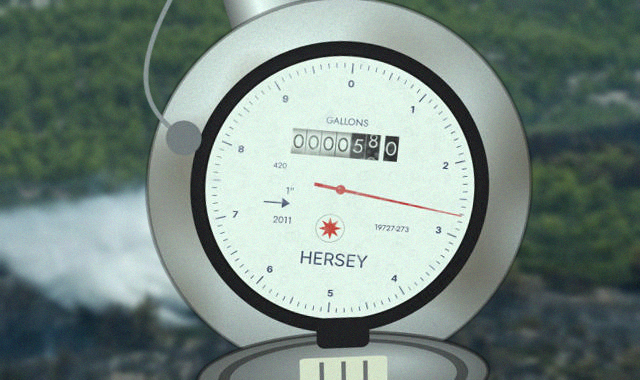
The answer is 582.7 gal
